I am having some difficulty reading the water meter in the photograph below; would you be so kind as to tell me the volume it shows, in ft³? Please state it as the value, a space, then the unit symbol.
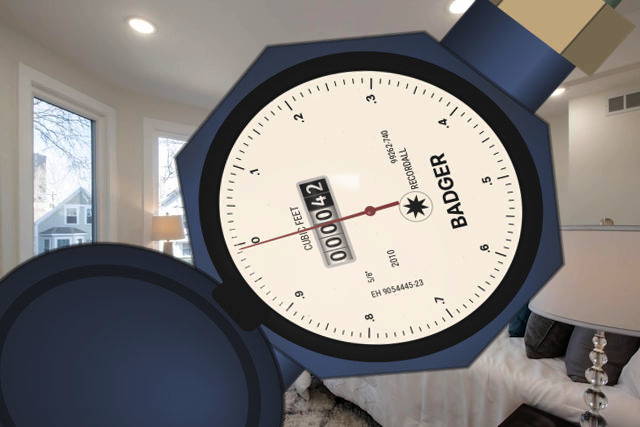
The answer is 41.99 ft³
